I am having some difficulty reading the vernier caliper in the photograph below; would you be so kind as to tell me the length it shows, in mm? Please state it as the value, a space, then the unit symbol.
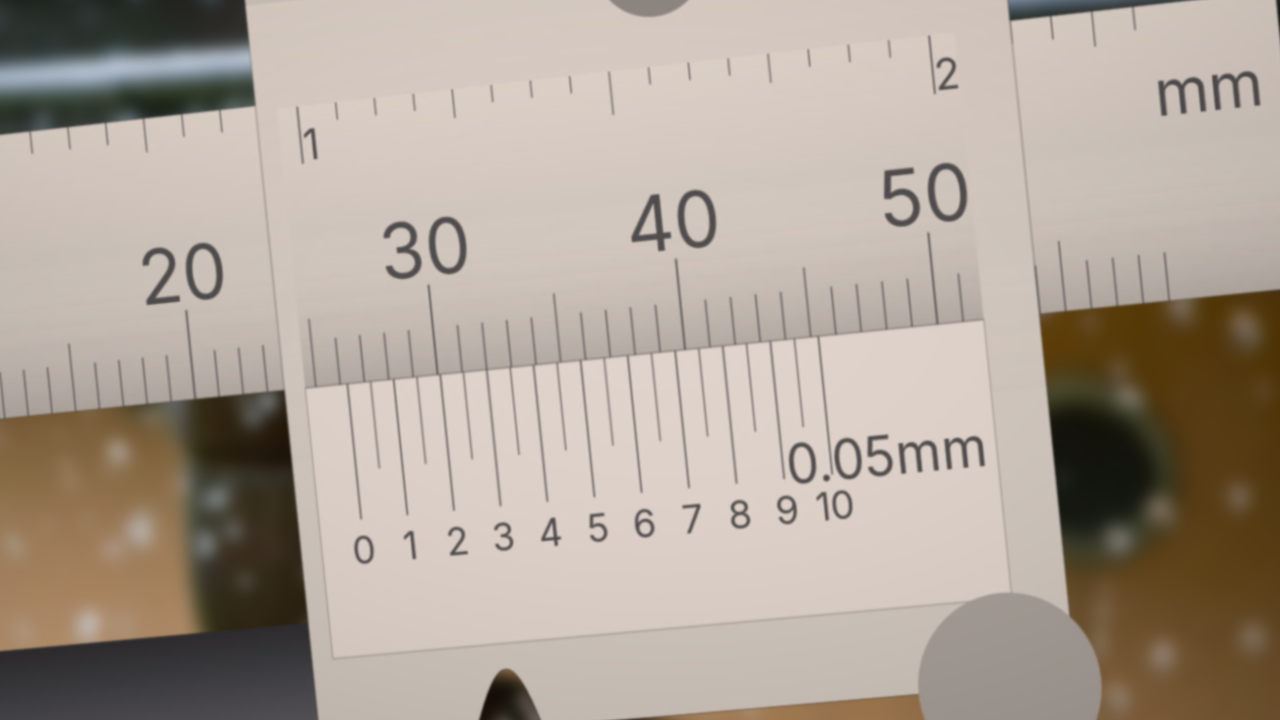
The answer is 26.3 mm
